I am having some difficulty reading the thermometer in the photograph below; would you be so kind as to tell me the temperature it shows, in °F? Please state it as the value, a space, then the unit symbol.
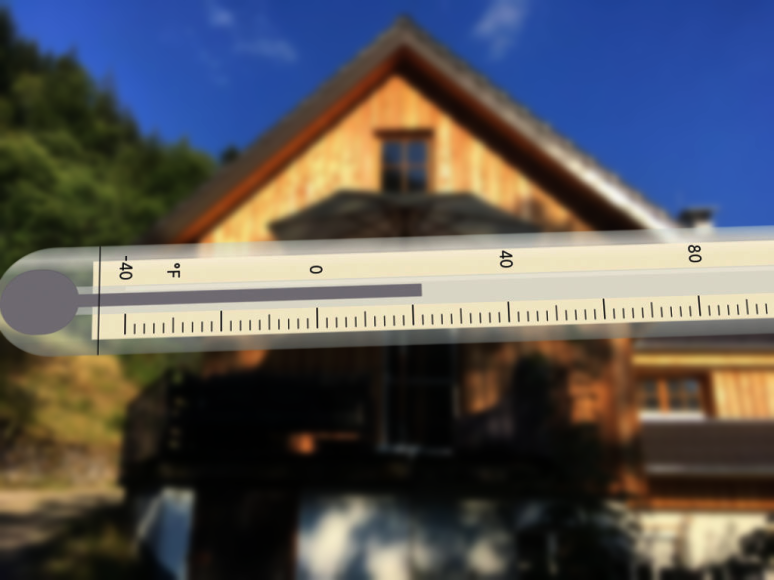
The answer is 22 °F
